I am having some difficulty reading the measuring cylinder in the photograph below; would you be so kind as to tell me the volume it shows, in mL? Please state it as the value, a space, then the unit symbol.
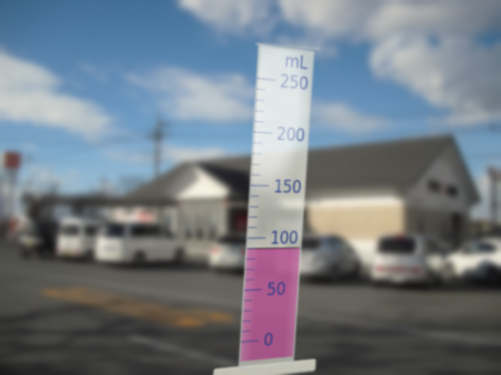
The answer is 90 mL
